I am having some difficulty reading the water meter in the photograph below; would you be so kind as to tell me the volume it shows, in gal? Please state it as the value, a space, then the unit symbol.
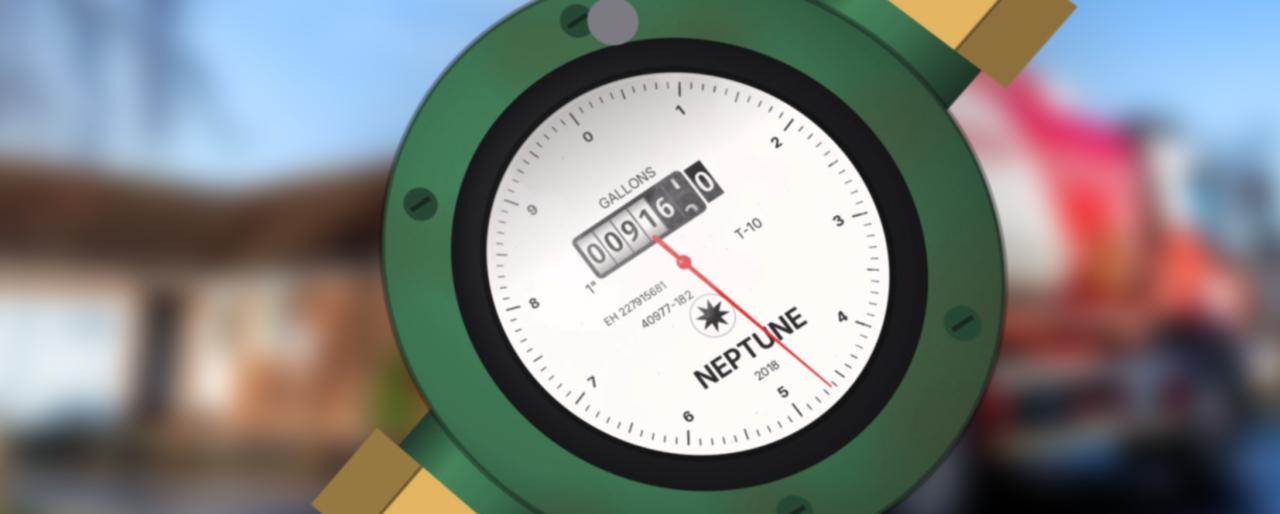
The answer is 91614.6 gal
